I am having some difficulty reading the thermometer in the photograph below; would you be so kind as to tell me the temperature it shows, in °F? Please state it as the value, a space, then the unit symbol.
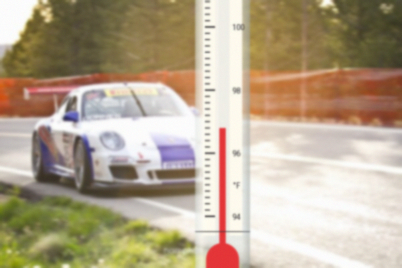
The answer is 96.8 °F
